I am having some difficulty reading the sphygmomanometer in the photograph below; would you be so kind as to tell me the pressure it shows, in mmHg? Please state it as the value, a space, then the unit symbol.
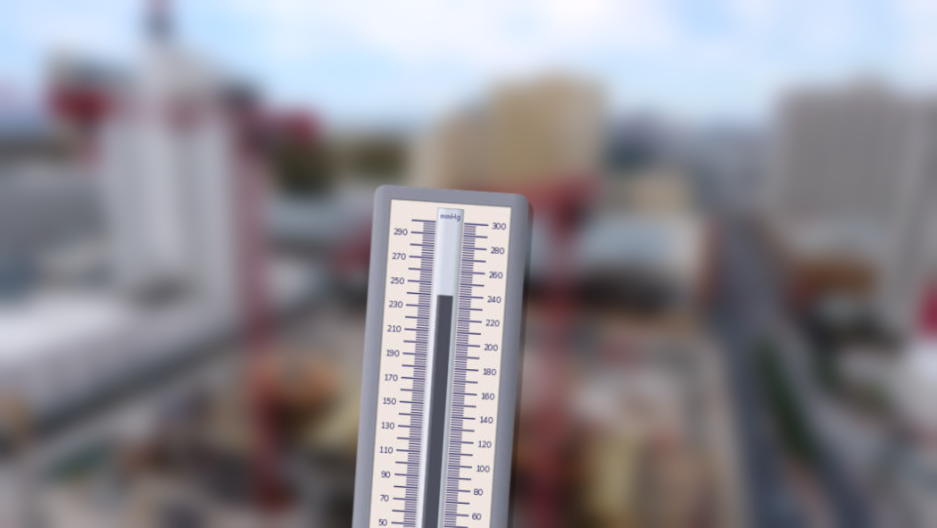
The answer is 240 mmHg
